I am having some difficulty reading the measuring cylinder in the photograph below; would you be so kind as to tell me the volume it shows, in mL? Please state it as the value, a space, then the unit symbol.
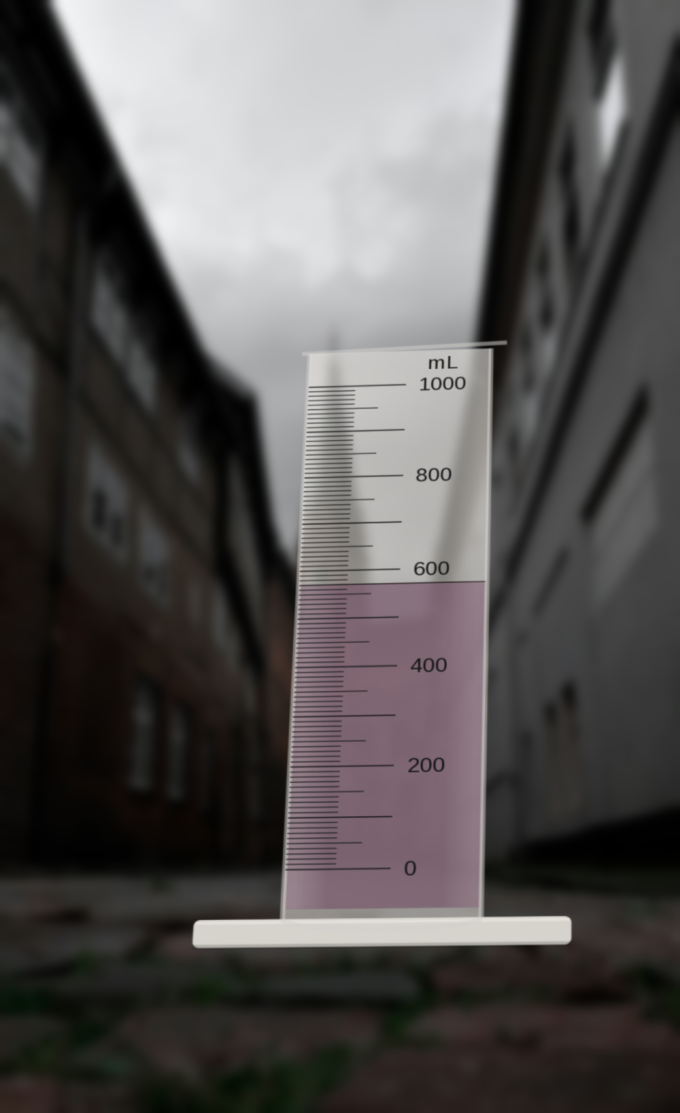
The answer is 570 mL
